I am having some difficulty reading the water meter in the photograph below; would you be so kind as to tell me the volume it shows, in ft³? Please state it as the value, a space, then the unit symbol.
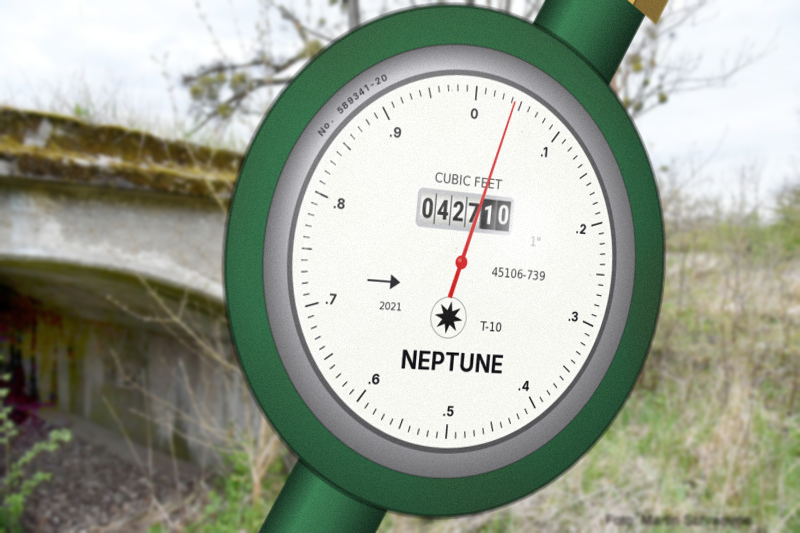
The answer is 42710.04 ft³
